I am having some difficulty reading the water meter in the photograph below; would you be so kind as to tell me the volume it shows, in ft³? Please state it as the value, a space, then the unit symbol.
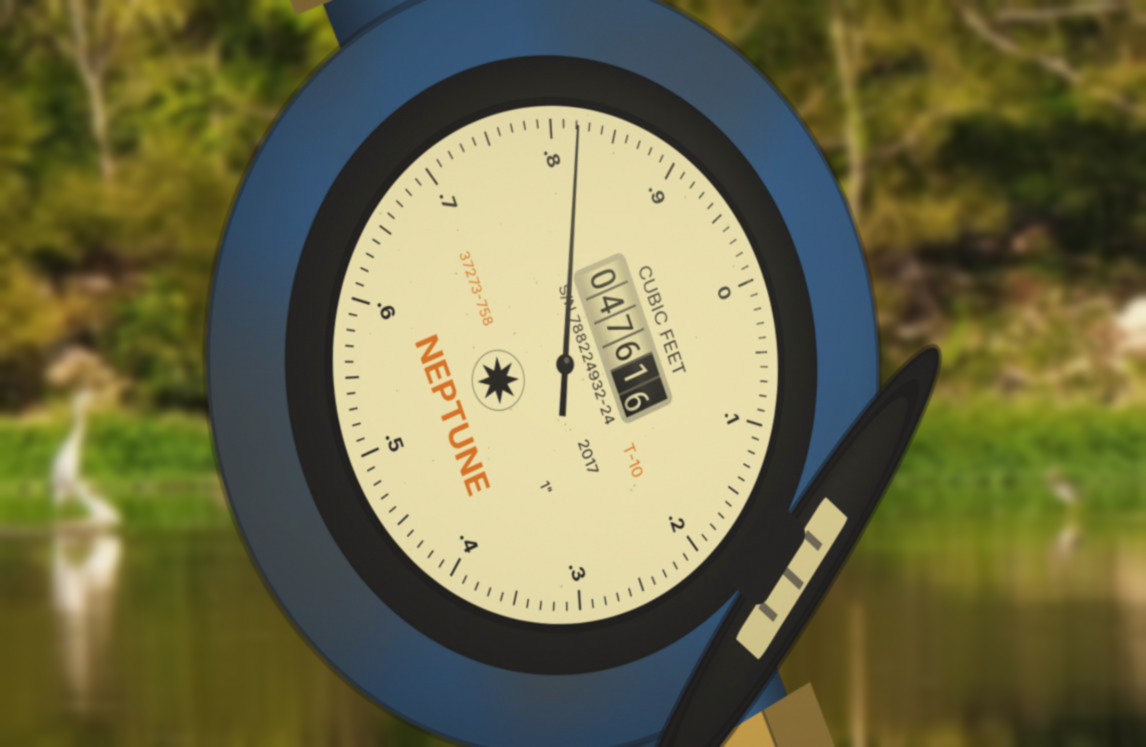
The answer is 47615.82 ft³
